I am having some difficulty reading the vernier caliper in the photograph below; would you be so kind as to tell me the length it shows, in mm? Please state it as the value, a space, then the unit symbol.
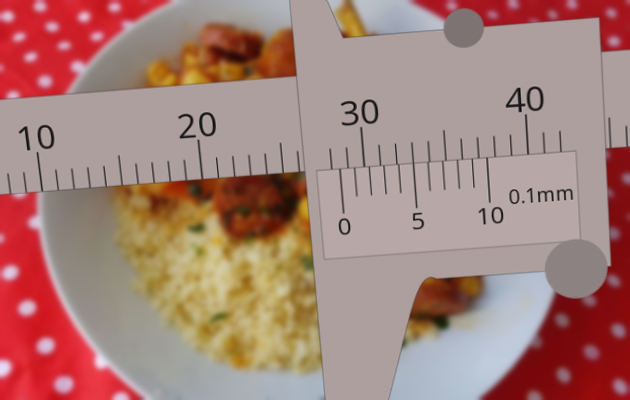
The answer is 28.5 mm
